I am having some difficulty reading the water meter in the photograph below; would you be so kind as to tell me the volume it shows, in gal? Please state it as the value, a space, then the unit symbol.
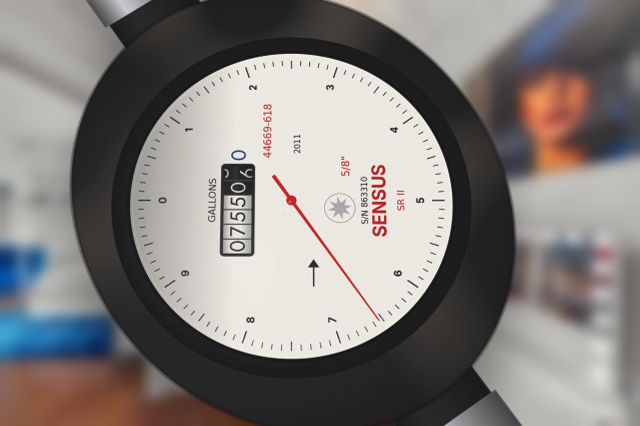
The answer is 755056.5 gal
